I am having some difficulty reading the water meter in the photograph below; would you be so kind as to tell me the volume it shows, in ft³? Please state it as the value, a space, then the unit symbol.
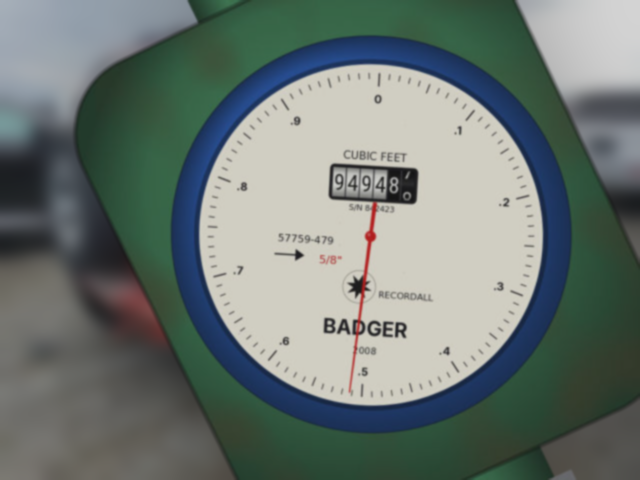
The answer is 949487.51 ft³
